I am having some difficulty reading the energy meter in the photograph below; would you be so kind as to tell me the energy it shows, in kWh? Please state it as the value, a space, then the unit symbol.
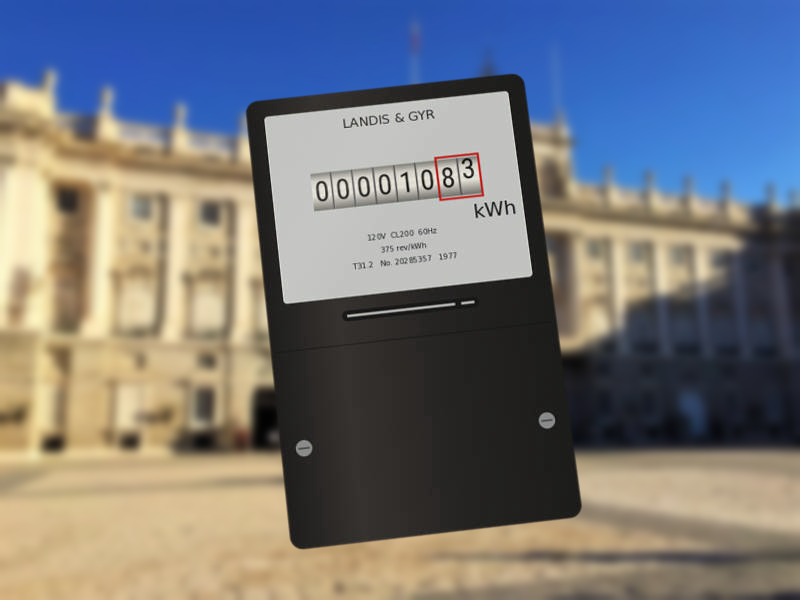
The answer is 10.83 kWh
